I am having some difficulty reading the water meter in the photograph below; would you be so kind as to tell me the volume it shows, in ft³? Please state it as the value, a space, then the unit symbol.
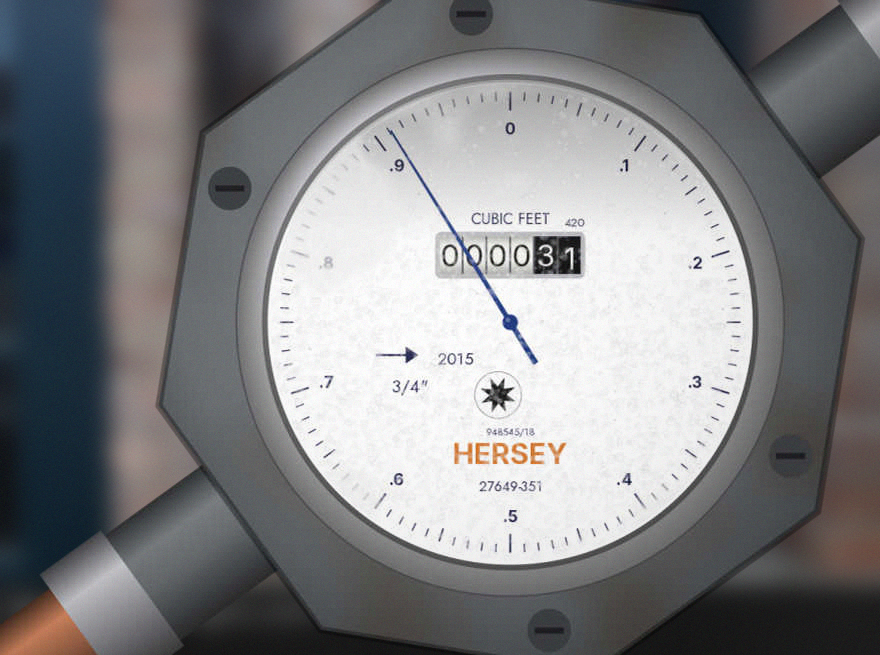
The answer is 30.91 ft³
